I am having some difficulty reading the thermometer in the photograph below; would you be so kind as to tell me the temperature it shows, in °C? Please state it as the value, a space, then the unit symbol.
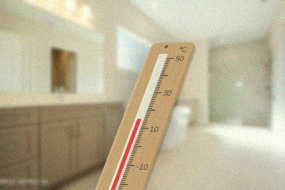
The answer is 15 °C
